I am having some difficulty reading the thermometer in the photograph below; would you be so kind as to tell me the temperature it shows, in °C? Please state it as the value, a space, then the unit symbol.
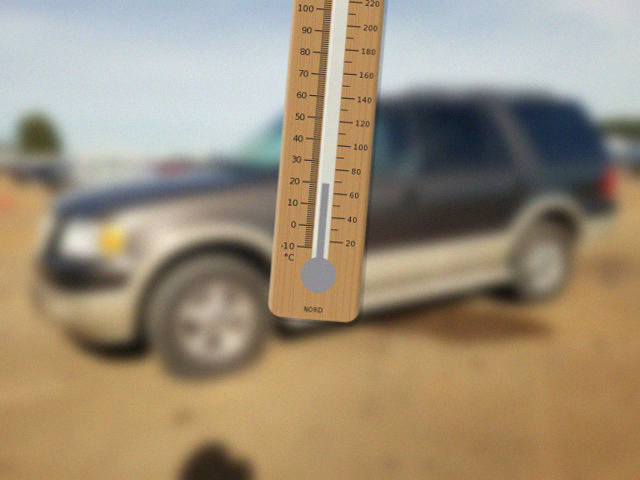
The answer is 20 °C
